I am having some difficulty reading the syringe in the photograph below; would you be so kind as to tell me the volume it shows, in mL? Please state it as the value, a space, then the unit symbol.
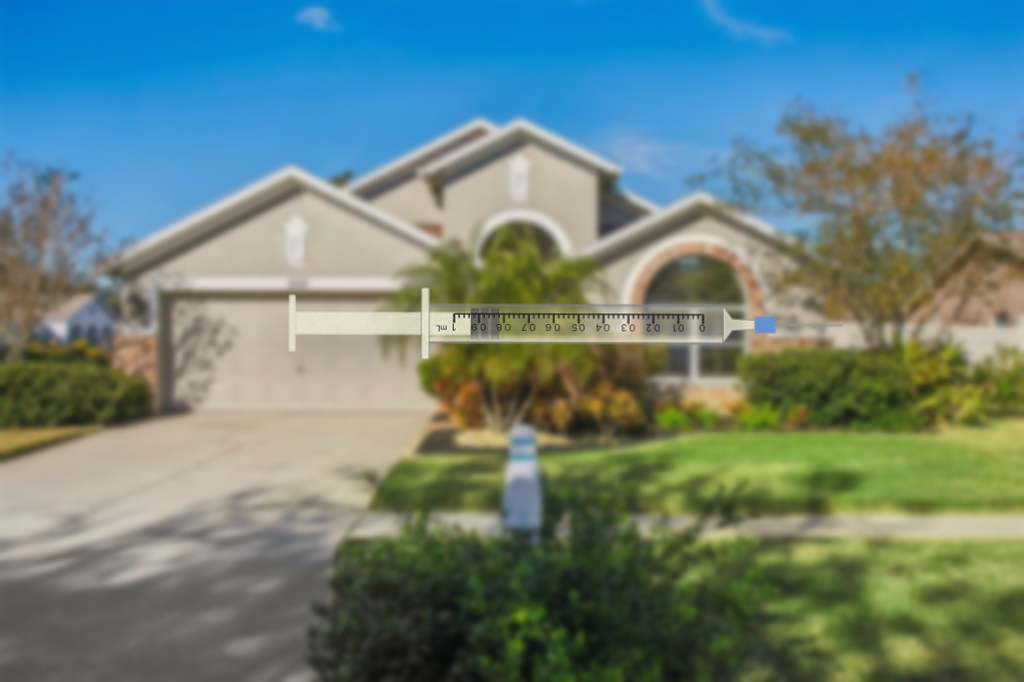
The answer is 0.82 mL
